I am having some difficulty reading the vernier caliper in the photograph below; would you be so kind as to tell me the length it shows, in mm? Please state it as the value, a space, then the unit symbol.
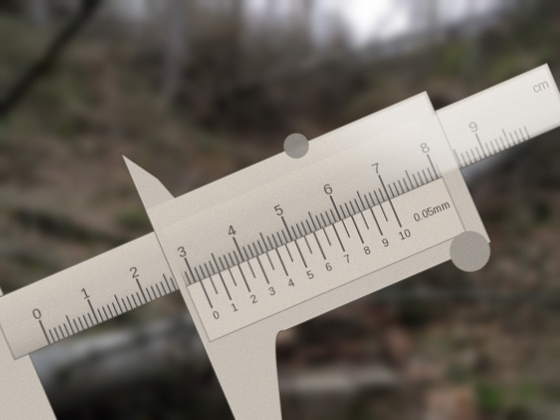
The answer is 31.0 mm
